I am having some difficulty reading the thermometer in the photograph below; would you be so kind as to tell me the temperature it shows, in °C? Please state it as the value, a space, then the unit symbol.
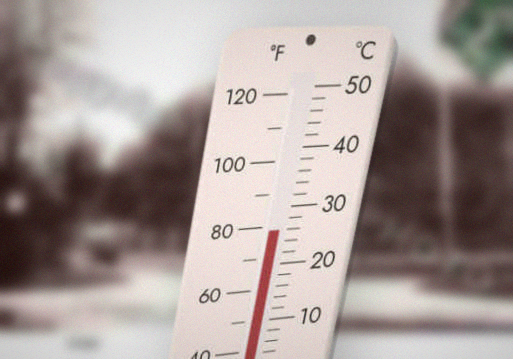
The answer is 26 °C
